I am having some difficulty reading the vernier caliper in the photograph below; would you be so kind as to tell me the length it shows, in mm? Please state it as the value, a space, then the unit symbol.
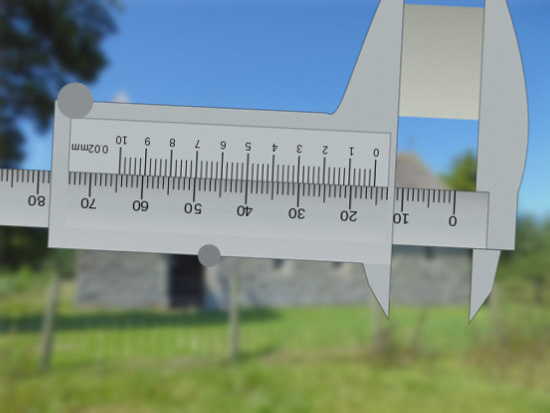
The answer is 15.5 mm
